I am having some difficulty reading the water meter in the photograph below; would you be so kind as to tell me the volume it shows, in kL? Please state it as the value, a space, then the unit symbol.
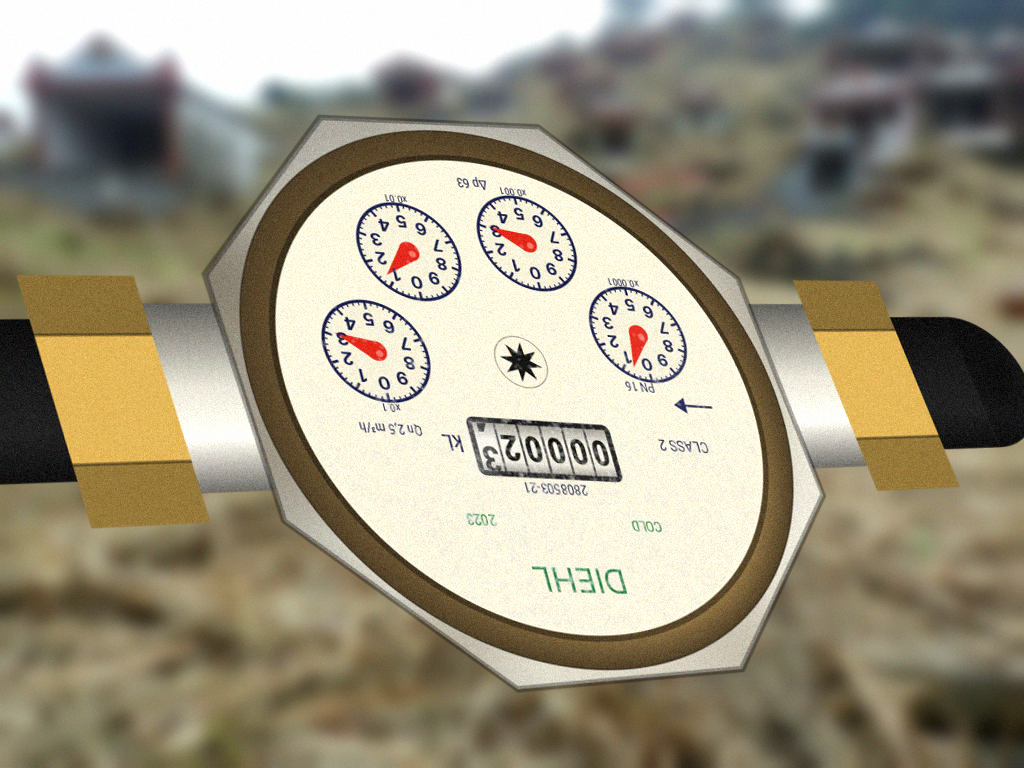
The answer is 23.3130 kL
